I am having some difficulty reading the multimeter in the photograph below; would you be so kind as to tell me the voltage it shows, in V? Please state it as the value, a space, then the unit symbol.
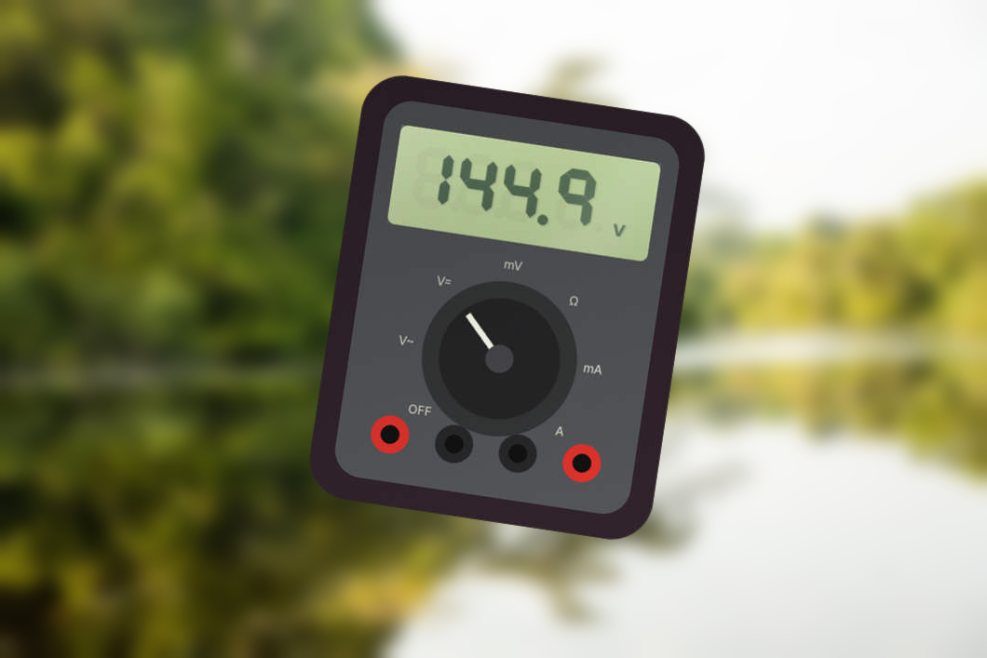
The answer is 144.9 V
